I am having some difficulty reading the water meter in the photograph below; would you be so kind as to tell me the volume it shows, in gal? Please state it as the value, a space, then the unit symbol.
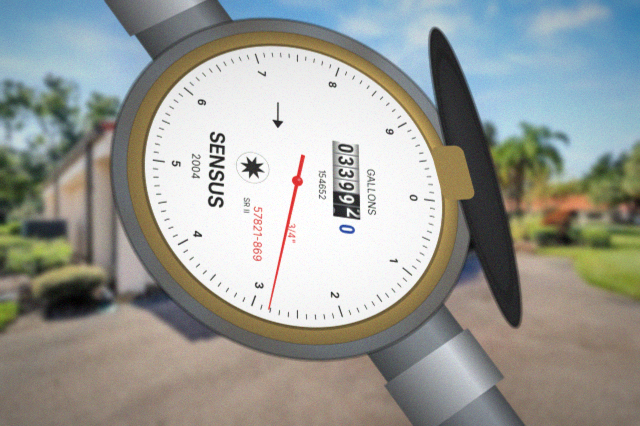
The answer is 339922.8 gal
